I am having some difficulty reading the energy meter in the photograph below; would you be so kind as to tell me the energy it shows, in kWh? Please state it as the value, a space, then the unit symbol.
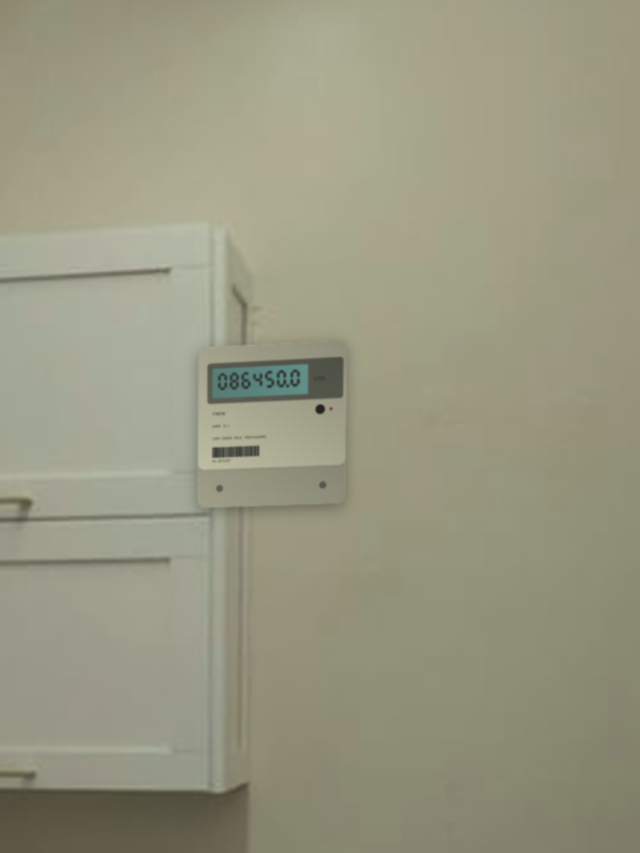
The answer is 86450.0 kWh
